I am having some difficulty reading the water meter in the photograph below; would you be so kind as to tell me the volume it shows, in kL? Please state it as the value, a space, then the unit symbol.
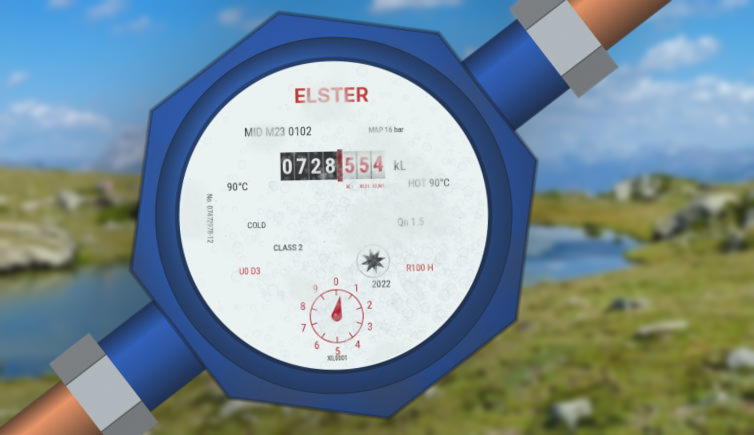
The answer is 728.5540 kL
